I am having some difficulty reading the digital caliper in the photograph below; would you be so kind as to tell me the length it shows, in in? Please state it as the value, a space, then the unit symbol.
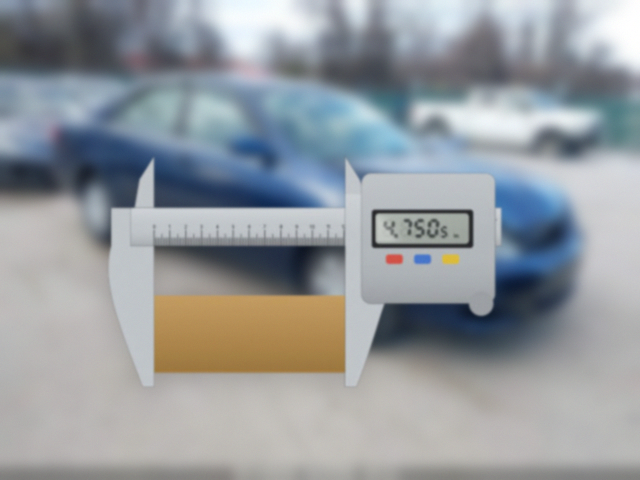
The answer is 4.7505 in
